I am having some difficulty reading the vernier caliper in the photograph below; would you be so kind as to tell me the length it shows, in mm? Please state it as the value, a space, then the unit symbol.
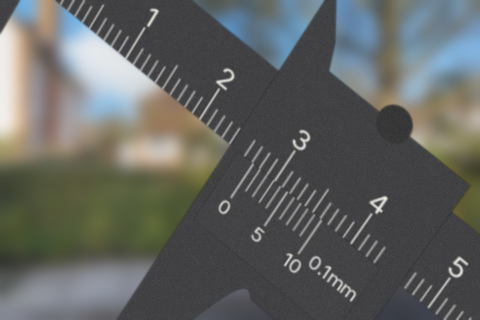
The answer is 27.2 mm
